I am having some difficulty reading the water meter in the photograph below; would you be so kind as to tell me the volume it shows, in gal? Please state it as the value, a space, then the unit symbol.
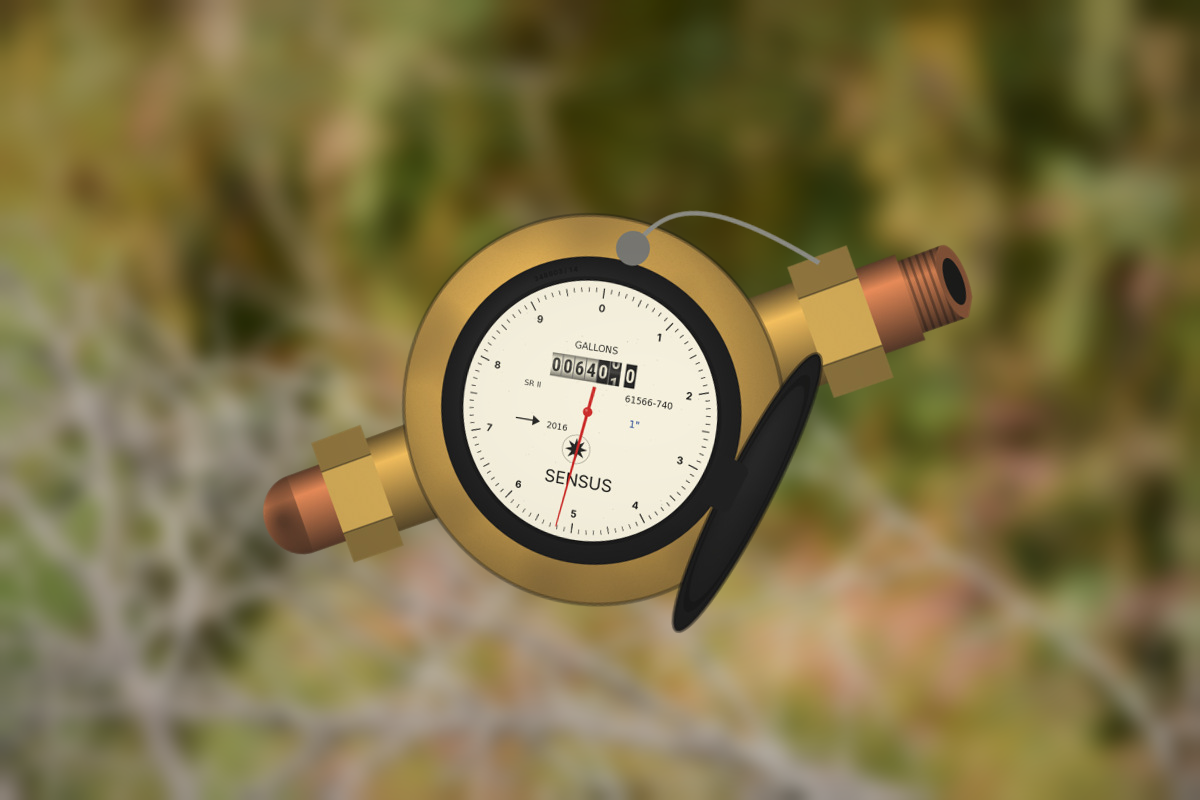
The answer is 64005.2 gal
